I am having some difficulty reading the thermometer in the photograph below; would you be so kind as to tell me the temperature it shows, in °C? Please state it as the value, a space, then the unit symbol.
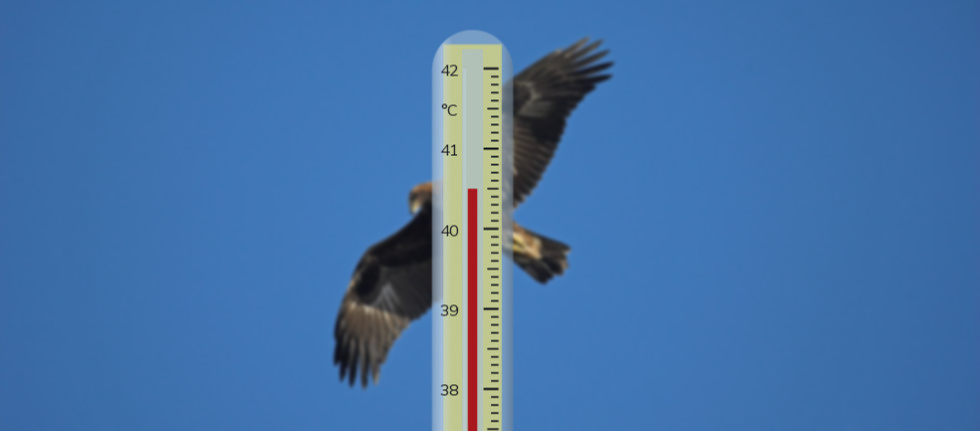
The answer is 40.5 °C
